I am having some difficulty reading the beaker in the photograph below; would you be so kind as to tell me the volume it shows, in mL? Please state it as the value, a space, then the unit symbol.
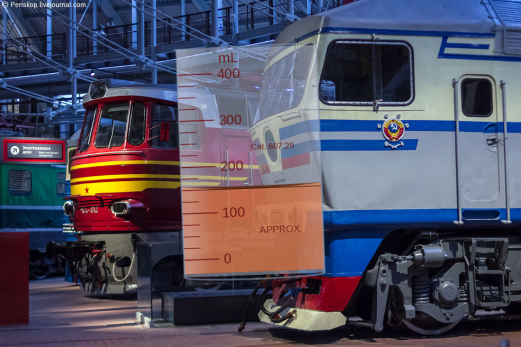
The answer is 150 mL
